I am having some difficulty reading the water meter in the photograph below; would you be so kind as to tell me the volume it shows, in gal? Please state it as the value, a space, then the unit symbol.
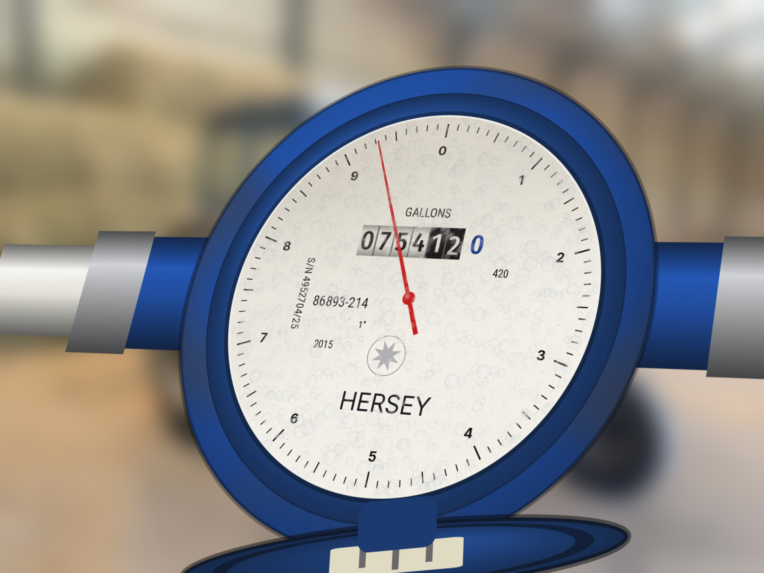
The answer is 754119.3 gal
